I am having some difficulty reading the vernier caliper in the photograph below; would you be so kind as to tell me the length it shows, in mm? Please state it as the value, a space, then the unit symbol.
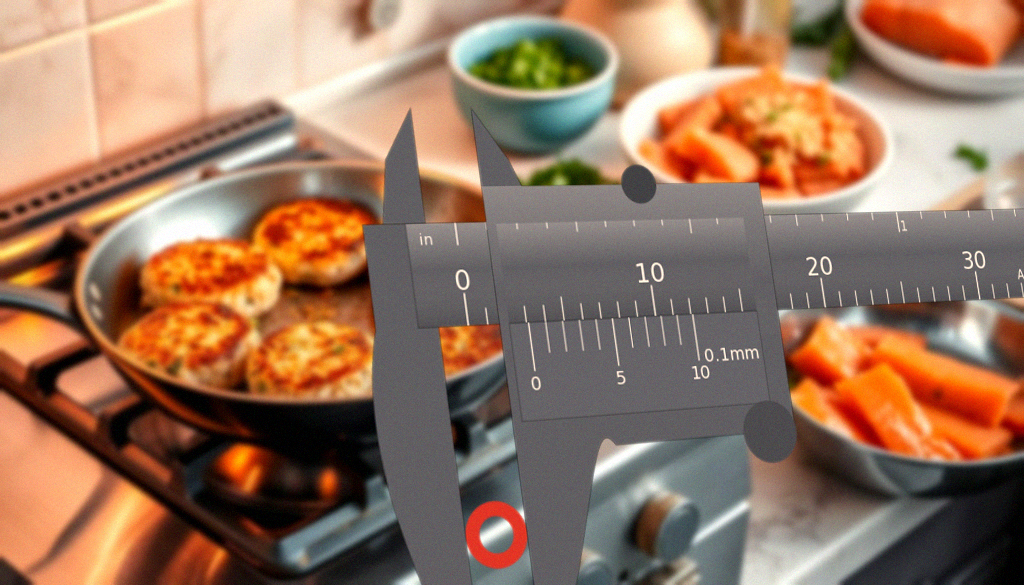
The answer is 3.1 mm
